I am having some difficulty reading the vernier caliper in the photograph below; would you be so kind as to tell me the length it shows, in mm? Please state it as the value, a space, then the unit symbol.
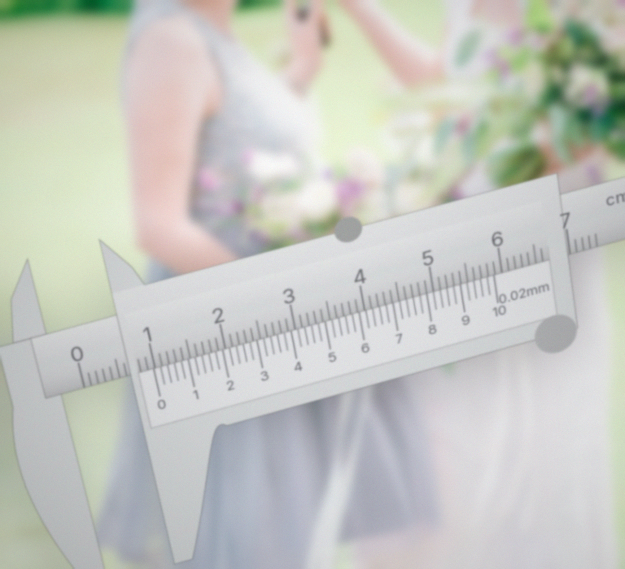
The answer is 9.8 mm
